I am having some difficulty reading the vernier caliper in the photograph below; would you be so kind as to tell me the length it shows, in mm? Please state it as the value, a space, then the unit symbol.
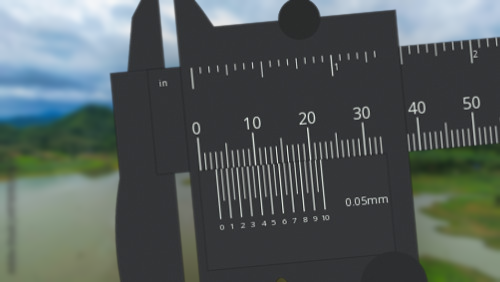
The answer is 2.8 mm
